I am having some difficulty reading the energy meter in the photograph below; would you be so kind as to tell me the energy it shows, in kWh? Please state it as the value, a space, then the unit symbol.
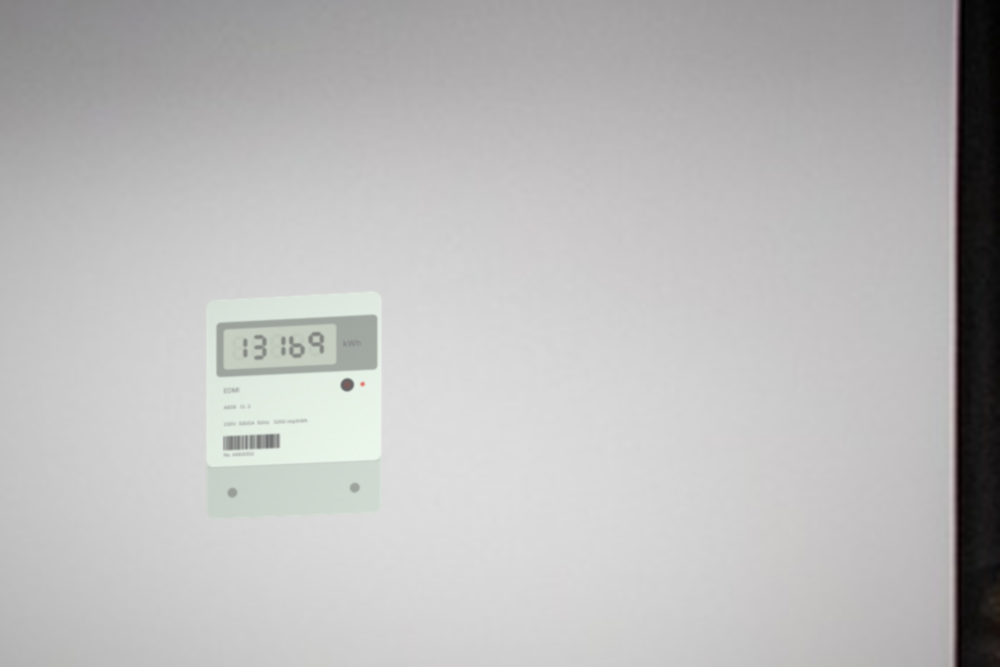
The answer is 13169 kWh
